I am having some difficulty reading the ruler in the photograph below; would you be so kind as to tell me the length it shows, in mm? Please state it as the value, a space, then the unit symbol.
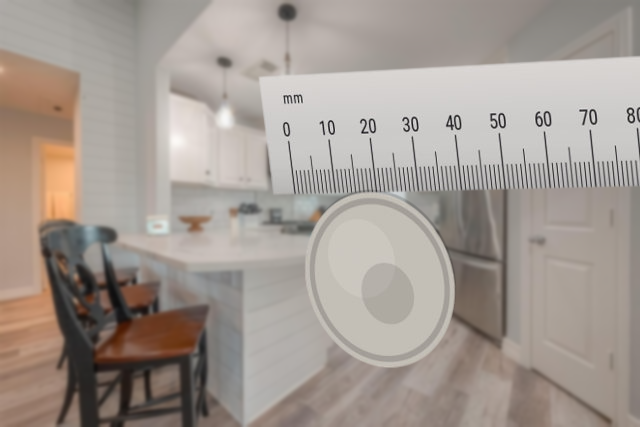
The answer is 36 mm
